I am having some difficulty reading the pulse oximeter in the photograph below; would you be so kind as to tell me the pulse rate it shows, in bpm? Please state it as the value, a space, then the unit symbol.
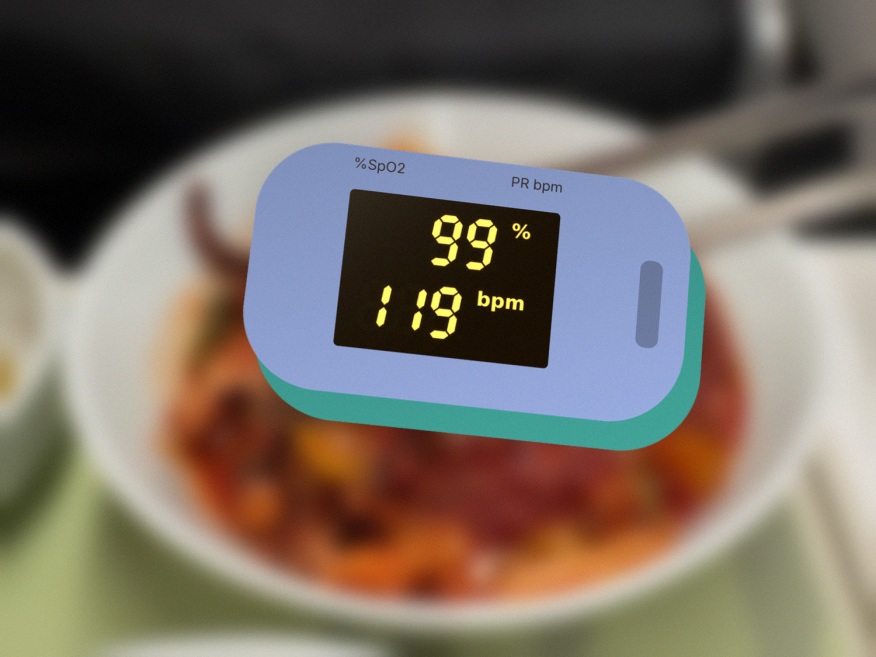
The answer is 119 bpm
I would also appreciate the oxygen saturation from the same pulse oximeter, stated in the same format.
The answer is 99 %
